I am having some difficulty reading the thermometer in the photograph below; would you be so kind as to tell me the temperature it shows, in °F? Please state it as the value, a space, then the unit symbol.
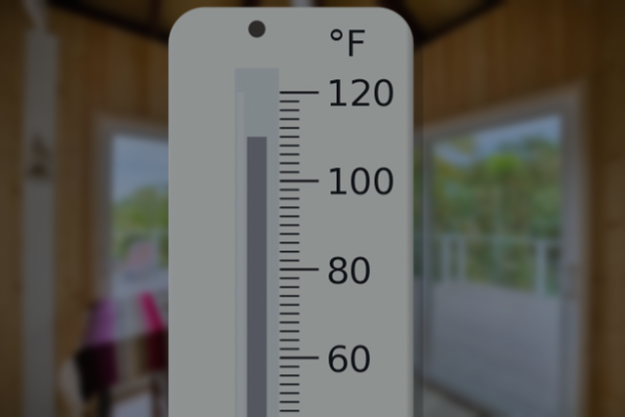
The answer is 110 °F
